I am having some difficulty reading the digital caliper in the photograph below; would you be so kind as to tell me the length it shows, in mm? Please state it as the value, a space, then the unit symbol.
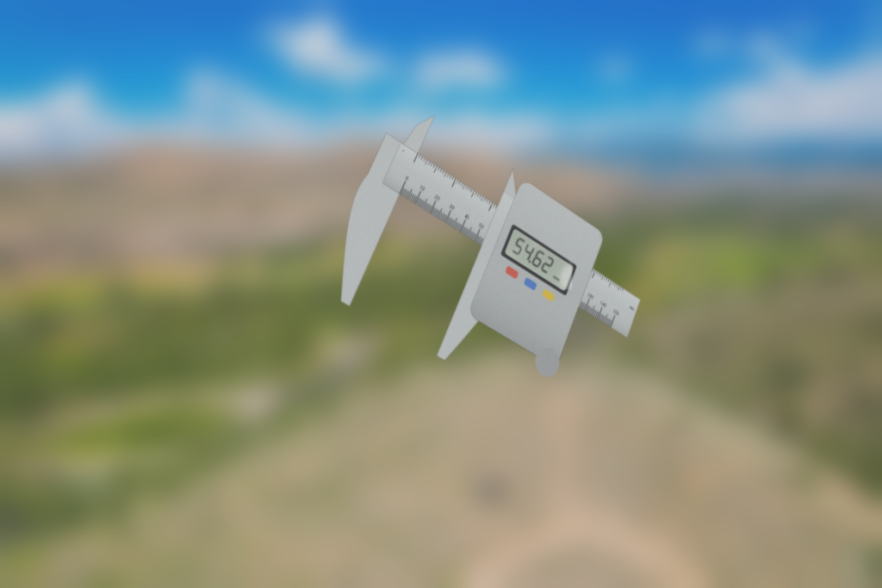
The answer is 54.62 mm
